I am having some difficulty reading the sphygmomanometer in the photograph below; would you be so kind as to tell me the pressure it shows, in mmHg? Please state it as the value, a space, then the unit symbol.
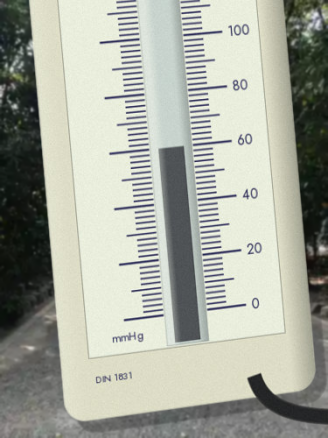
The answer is 60 mmHg
